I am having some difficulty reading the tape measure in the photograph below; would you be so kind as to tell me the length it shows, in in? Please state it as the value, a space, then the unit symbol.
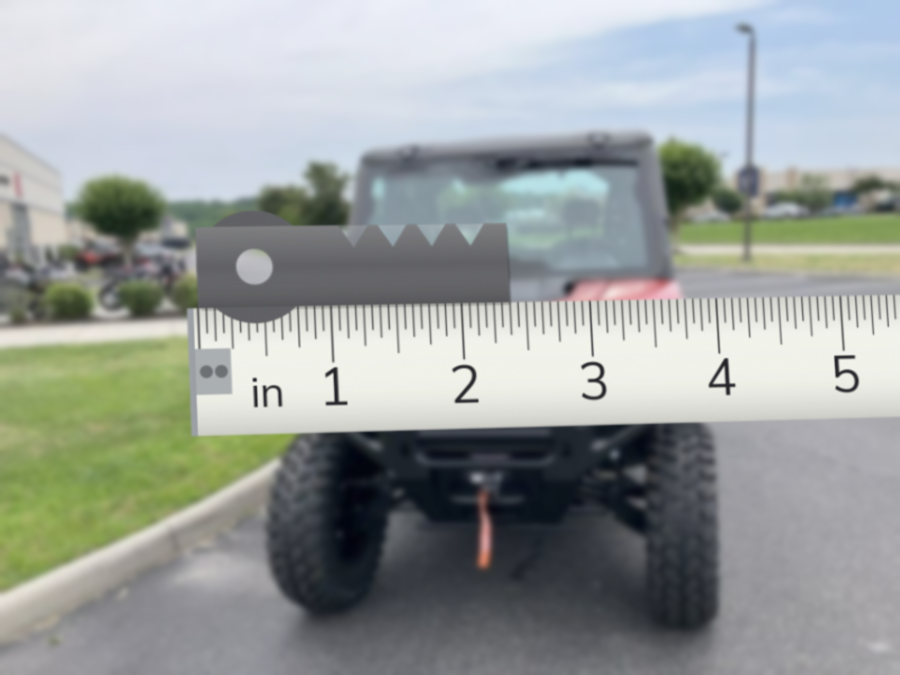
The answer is 2.375 in
